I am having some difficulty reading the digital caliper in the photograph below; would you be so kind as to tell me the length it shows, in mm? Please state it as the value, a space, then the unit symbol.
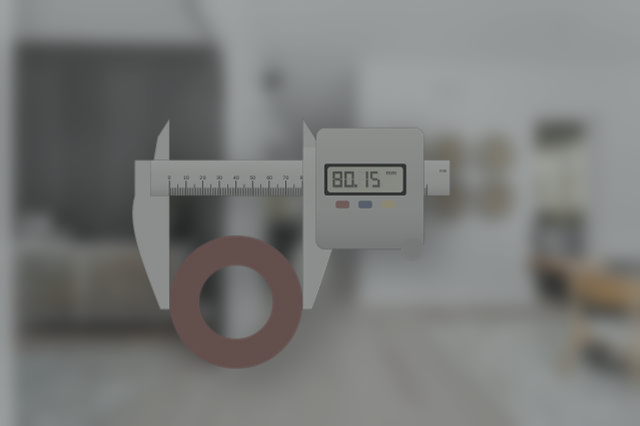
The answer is 80.15 mm
